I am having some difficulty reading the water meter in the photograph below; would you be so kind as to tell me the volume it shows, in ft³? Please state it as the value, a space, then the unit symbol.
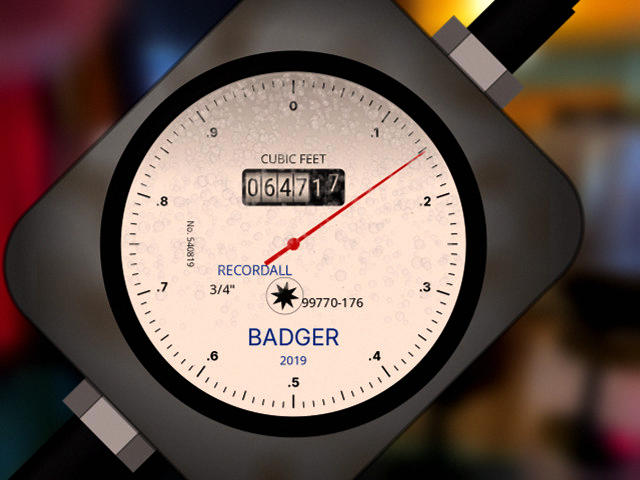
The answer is 64717.15 ft³
